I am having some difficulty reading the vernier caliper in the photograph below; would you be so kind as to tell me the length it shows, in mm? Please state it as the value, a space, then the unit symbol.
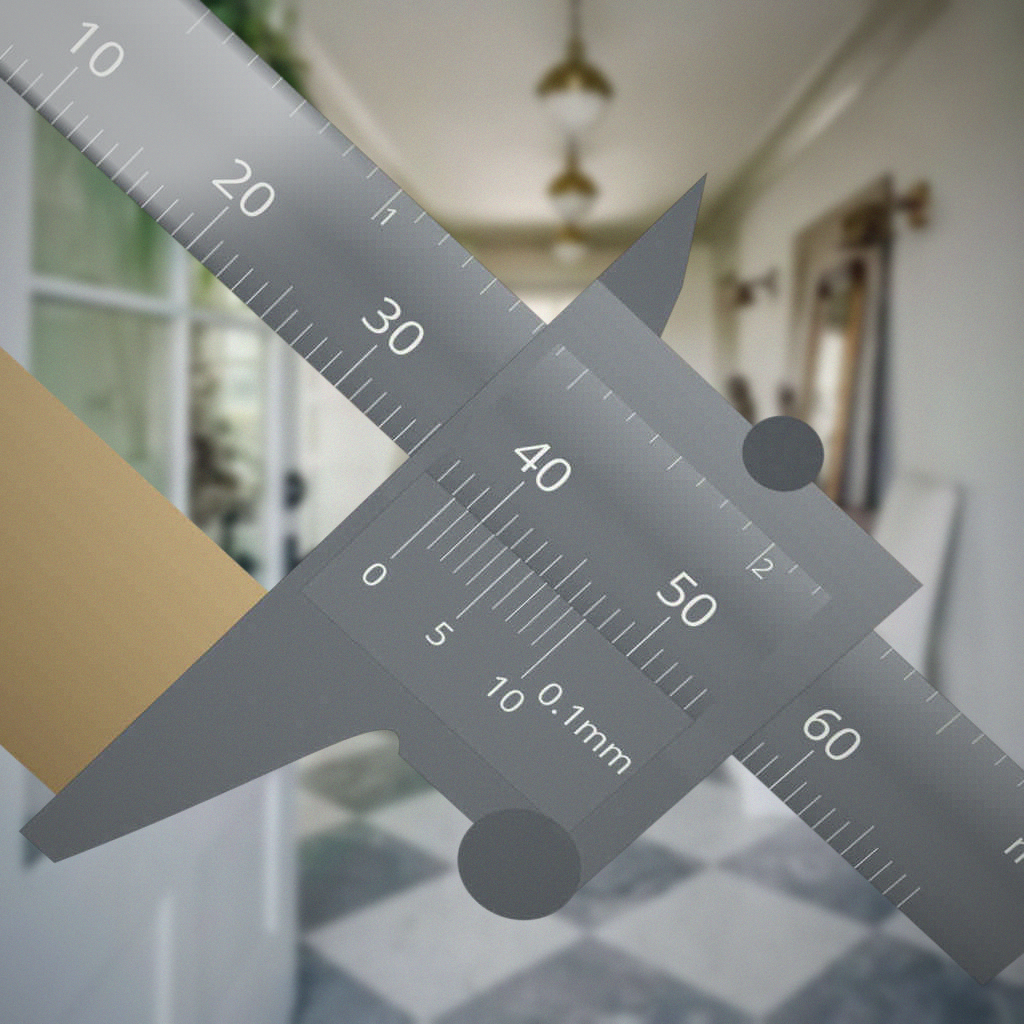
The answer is 38.2 mm
